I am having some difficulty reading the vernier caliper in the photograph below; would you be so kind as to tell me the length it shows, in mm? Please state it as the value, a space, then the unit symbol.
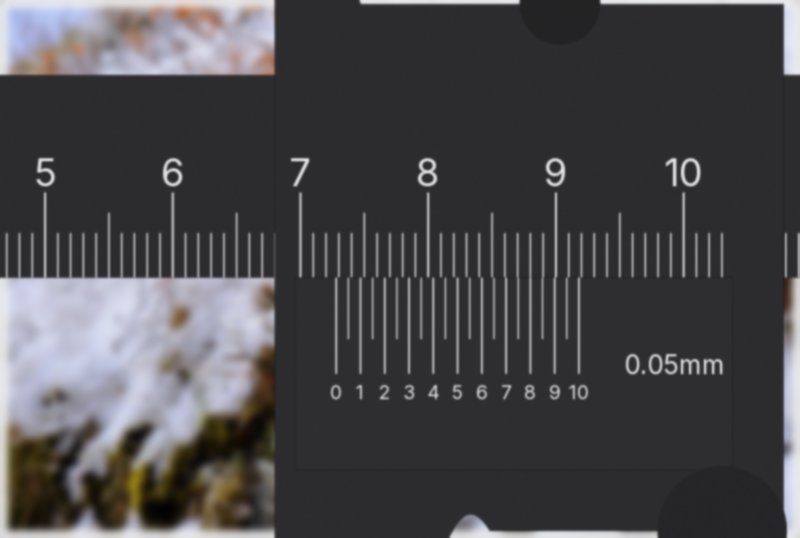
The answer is 72.8 mm
